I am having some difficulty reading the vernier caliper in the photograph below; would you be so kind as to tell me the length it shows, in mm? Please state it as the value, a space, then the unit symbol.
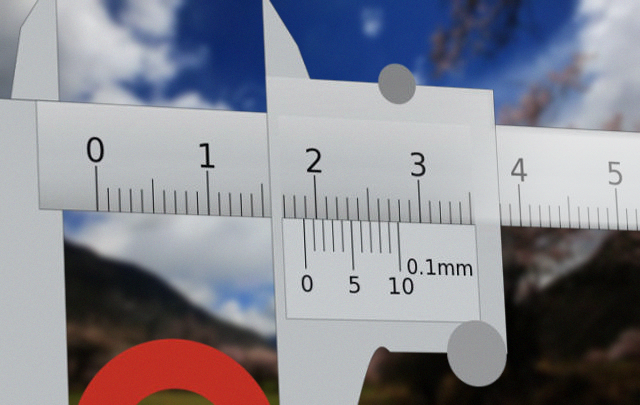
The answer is 18.8 mm
